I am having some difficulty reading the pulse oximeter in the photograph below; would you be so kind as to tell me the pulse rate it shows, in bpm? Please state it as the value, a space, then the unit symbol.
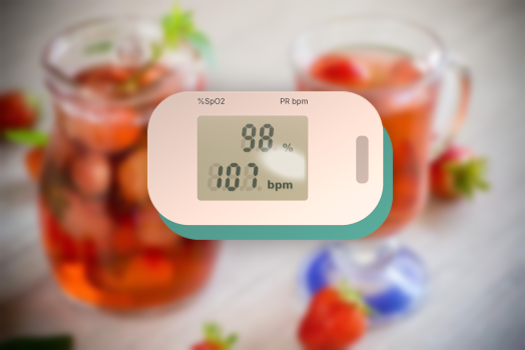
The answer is 107 bpm
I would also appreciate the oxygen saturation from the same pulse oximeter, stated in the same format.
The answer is 98 %
